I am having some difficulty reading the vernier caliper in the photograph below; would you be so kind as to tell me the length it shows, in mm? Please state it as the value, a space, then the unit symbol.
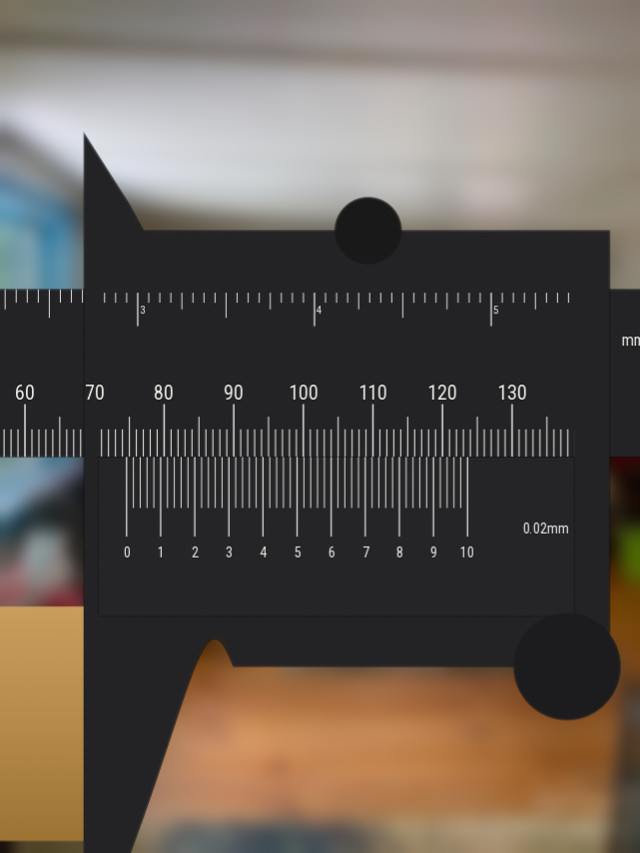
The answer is 74.6 mm
